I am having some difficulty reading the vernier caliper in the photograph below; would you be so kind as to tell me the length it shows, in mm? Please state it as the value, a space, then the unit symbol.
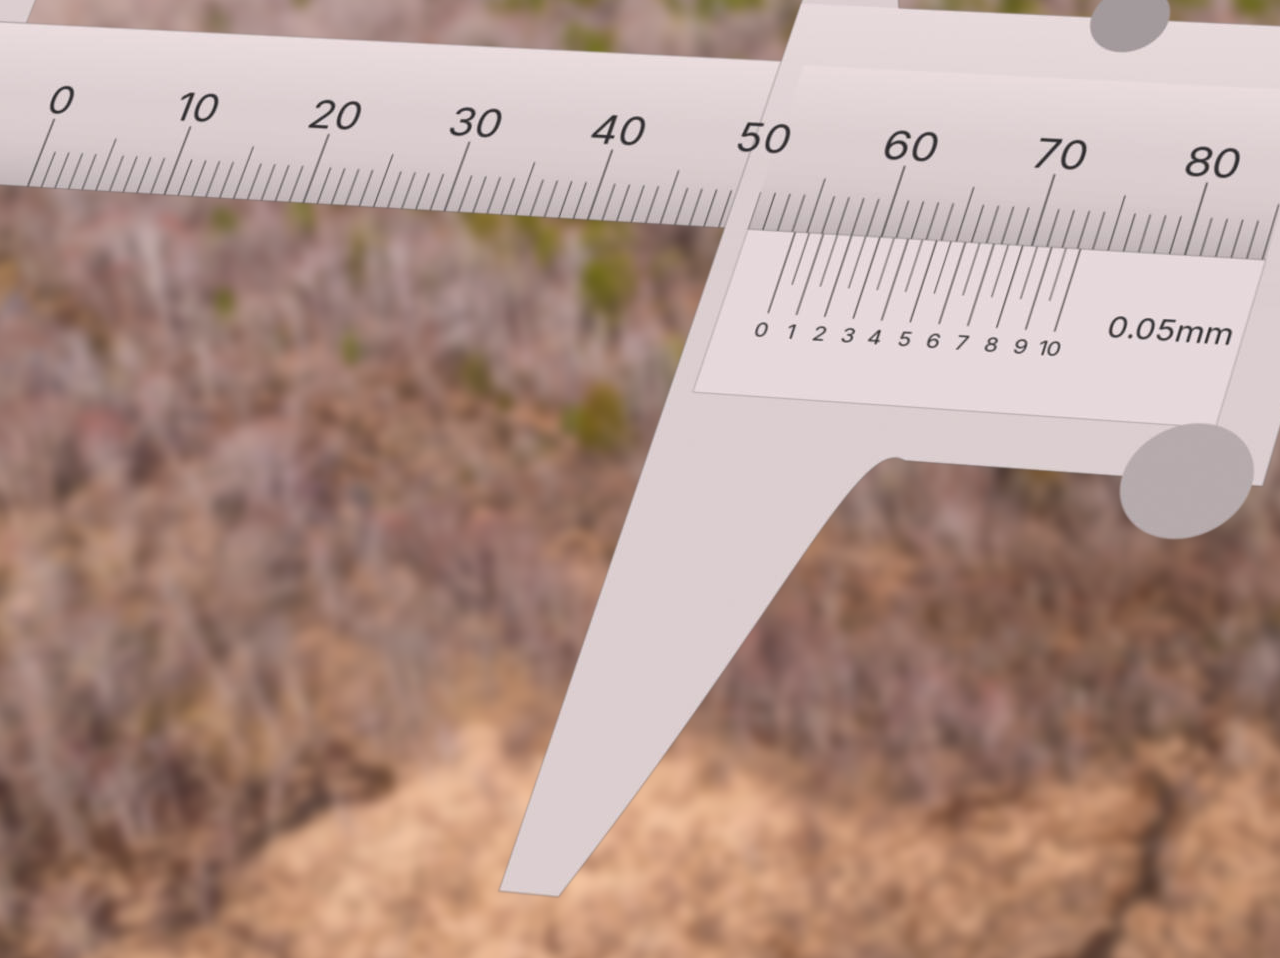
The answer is 54.2 mm
